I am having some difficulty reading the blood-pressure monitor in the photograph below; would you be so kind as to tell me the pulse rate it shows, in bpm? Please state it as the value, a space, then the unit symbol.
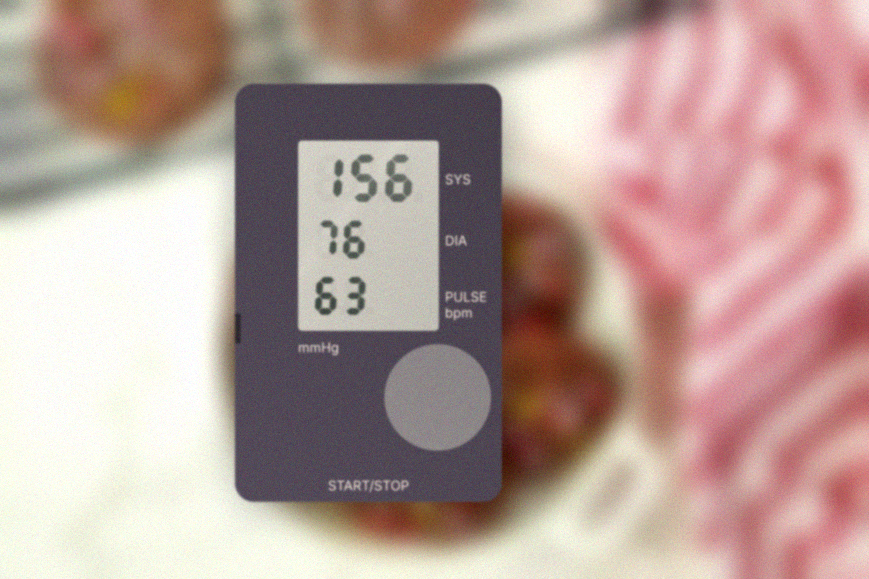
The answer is 63 bpm
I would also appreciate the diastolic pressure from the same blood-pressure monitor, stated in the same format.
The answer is 76 mmHg
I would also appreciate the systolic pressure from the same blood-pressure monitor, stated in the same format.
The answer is 156 mmHg
